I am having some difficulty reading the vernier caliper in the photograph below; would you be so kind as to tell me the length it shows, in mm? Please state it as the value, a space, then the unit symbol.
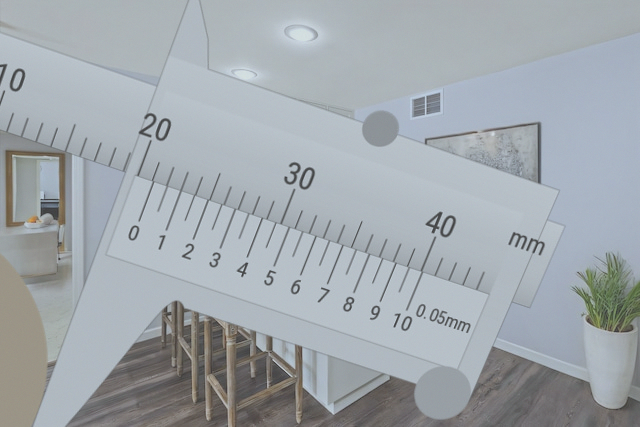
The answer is 21.1 mm
